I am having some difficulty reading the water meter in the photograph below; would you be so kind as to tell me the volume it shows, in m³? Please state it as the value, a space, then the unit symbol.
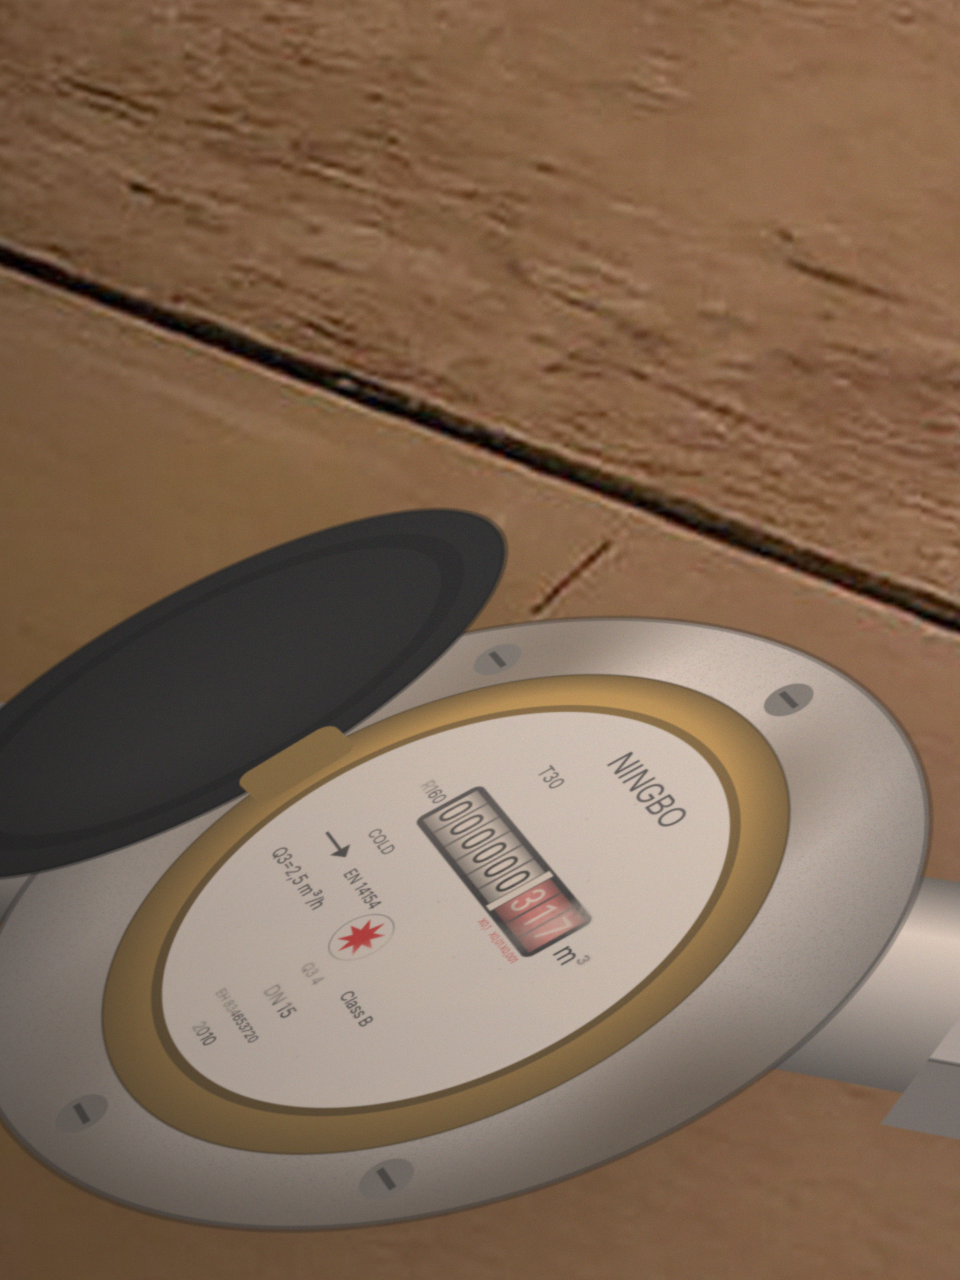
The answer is 0.317 m³
